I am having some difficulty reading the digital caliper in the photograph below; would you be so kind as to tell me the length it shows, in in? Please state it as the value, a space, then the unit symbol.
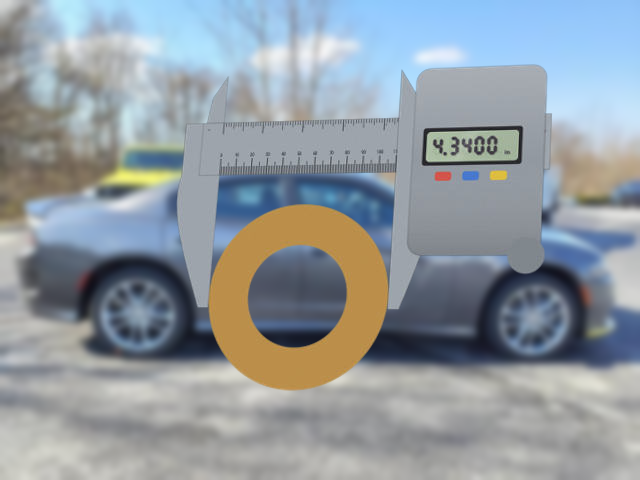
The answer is 4.3400 in
